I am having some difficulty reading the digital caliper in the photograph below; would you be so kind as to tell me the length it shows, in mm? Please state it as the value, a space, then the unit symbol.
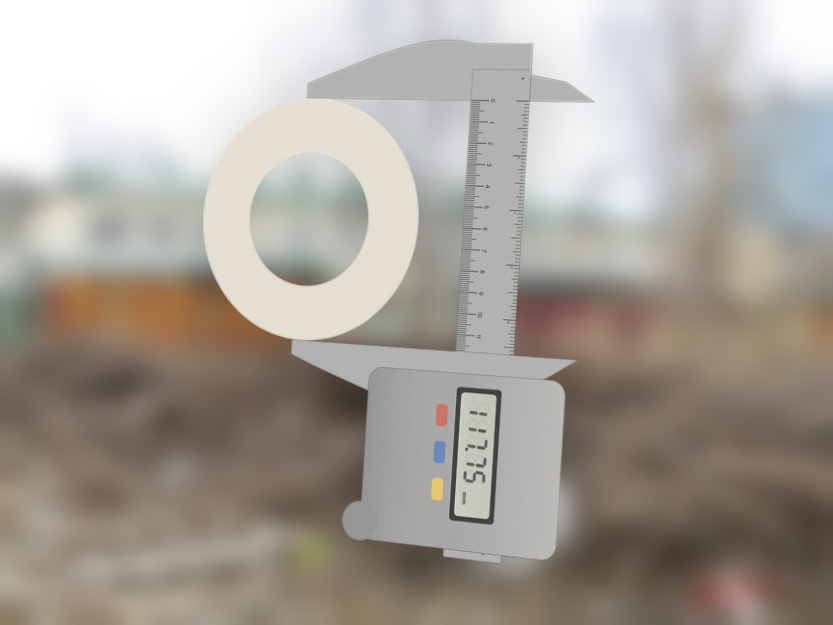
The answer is 117.75 mm
